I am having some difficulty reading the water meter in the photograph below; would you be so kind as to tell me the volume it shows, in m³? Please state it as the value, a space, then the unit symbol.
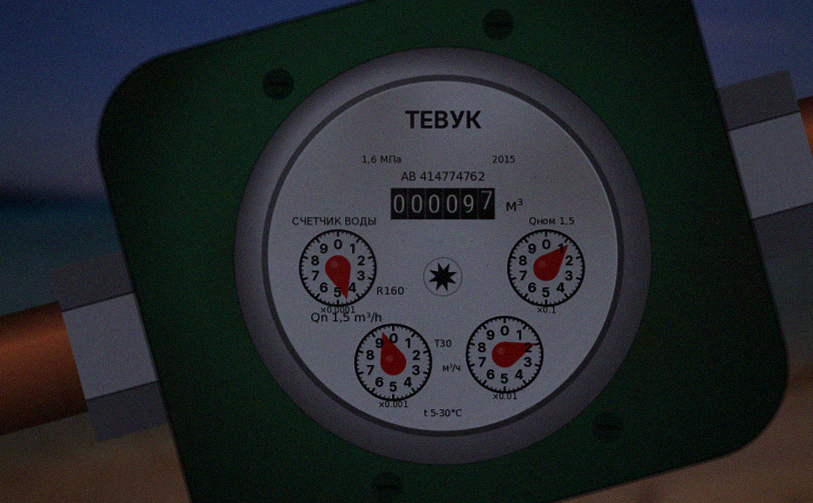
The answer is 97.1194 m³
